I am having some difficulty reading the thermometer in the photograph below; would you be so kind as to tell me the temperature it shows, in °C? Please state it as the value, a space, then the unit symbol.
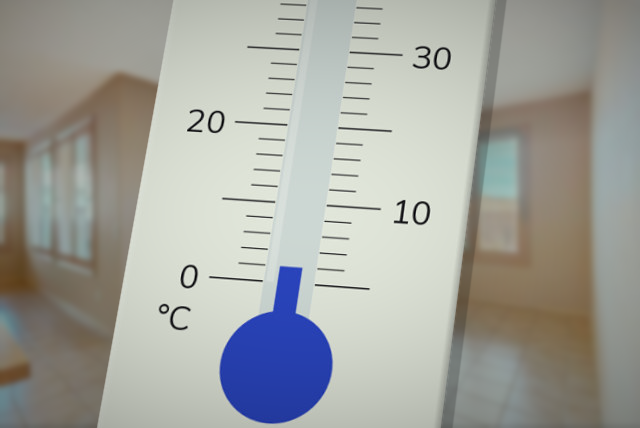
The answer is 2 °C
